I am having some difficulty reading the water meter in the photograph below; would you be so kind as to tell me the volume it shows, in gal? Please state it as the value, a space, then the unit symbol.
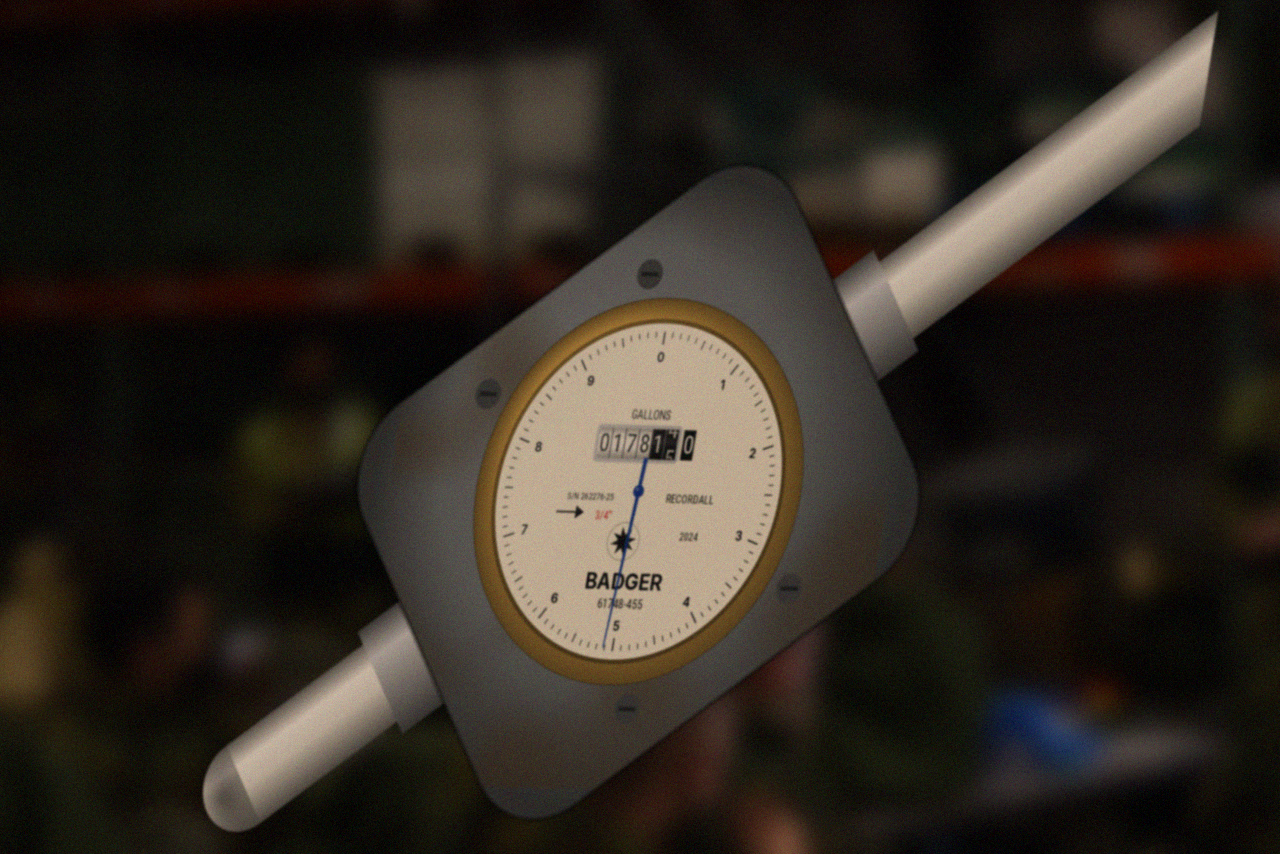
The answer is 178145.1 gal
